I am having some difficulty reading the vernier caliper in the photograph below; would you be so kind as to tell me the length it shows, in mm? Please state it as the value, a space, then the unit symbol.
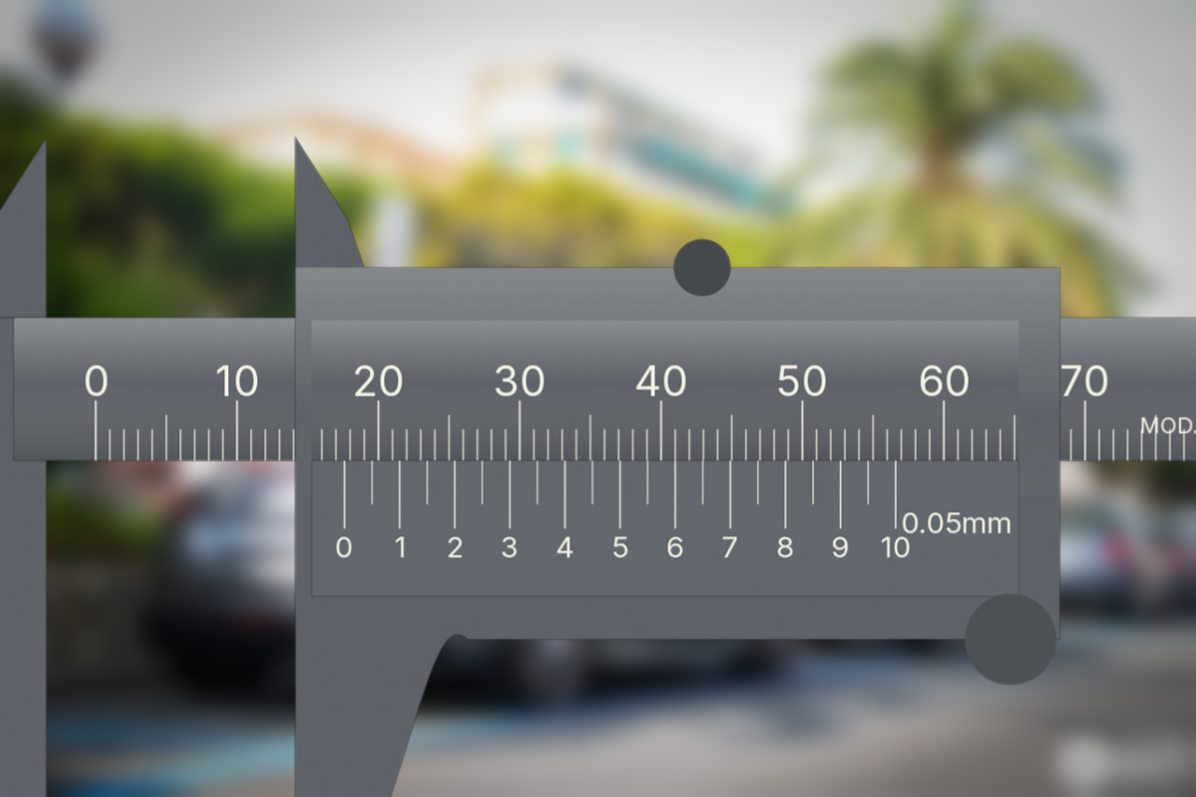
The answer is 17.6 mm
